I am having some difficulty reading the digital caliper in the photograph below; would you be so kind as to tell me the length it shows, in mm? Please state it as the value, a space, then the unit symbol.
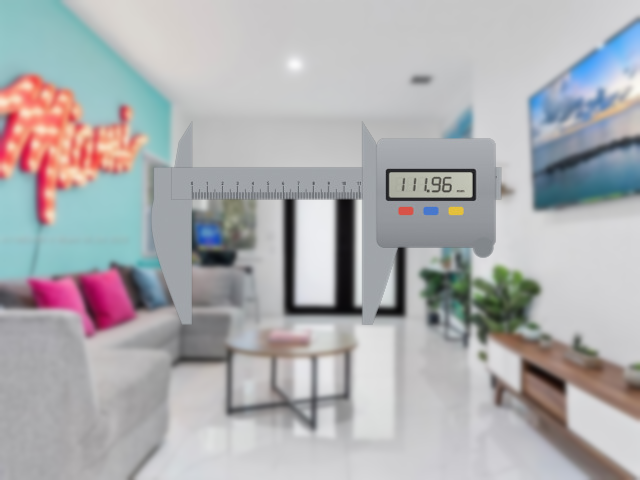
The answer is 111.96 mm
